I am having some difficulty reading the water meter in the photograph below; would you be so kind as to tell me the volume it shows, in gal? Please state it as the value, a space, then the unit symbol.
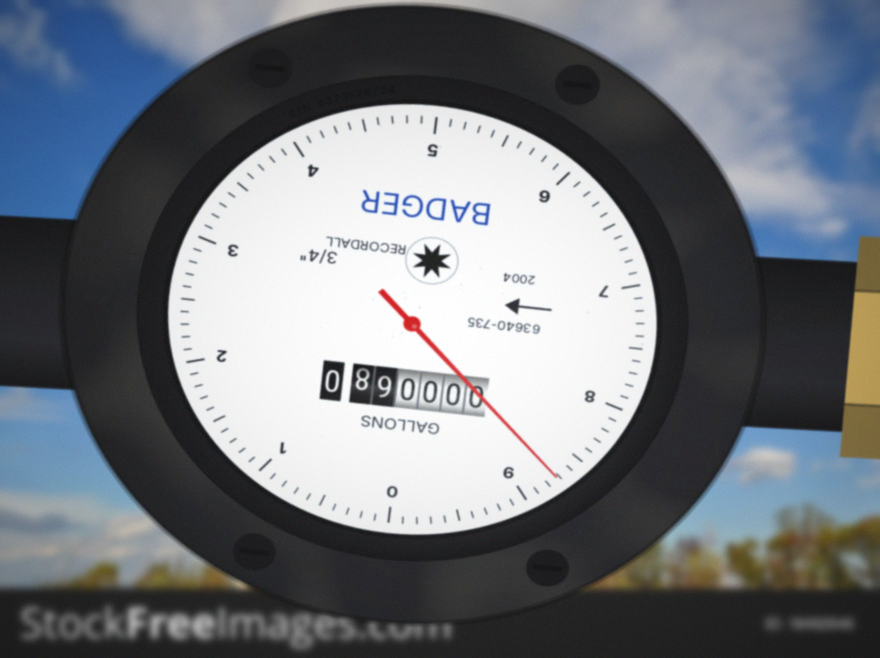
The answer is 678.7 gal
